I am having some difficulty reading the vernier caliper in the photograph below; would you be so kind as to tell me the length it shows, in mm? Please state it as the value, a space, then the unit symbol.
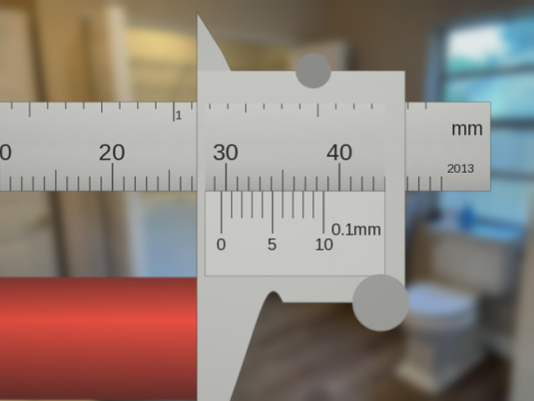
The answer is 29.6 mm
